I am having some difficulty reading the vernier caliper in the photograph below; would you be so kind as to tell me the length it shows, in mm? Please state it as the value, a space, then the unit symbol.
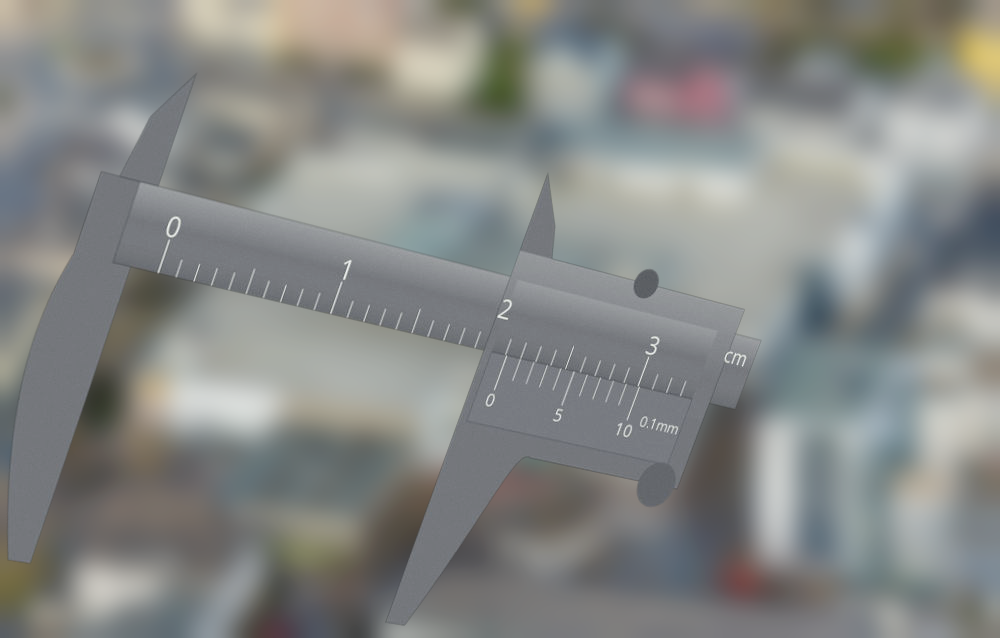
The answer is 21.1 mm
